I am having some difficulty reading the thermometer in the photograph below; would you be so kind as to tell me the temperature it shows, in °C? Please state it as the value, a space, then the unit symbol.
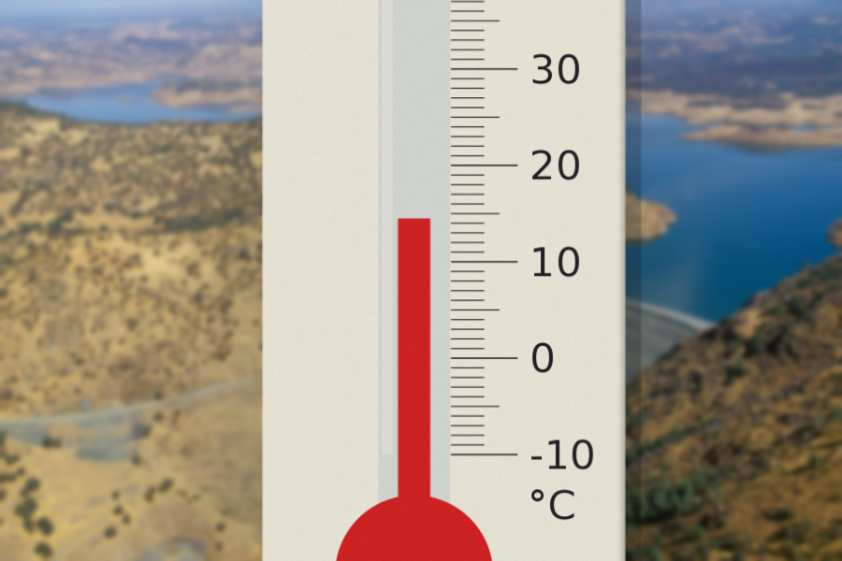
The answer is 14.5 °C
